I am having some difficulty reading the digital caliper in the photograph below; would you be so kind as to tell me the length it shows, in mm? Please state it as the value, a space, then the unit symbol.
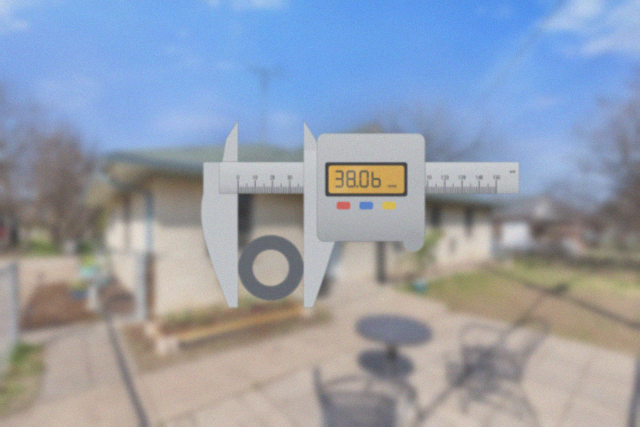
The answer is 38.06 mm
